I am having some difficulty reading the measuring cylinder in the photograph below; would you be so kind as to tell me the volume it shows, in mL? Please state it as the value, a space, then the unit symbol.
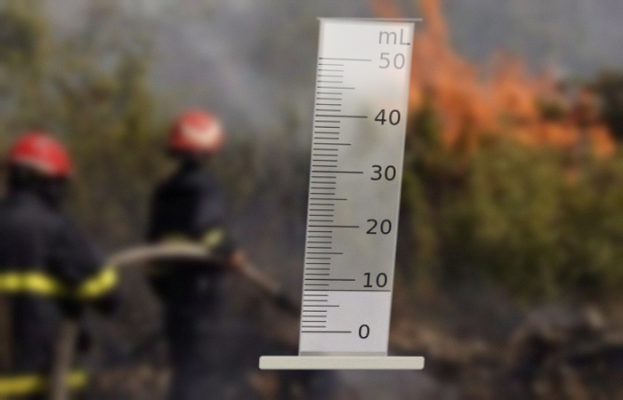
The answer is 8 mL
